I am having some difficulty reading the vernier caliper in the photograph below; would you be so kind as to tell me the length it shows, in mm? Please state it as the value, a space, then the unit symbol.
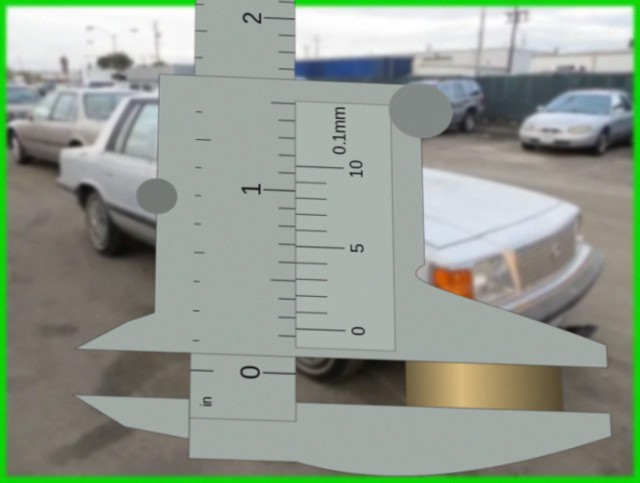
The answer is 2.4 mm
